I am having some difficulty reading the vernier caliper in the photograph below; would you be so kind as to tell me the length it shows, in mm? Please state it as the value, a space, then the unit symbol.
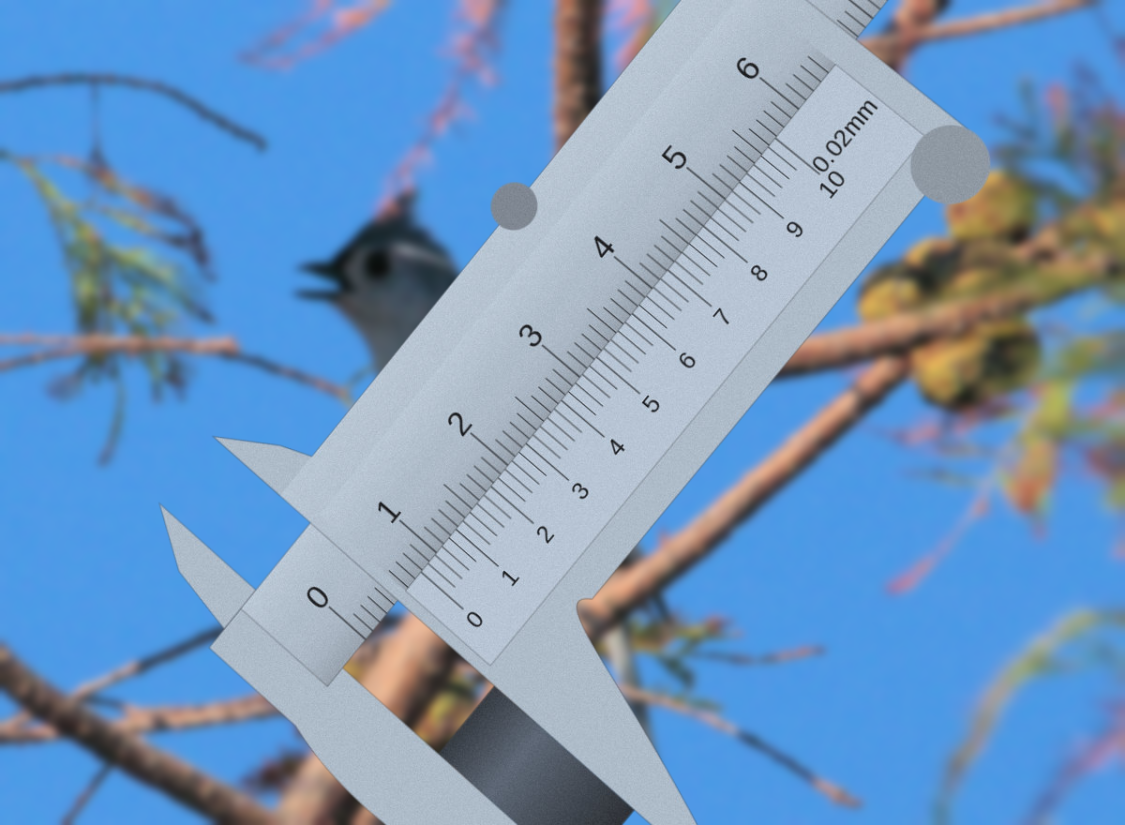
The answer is 7.8 mm
